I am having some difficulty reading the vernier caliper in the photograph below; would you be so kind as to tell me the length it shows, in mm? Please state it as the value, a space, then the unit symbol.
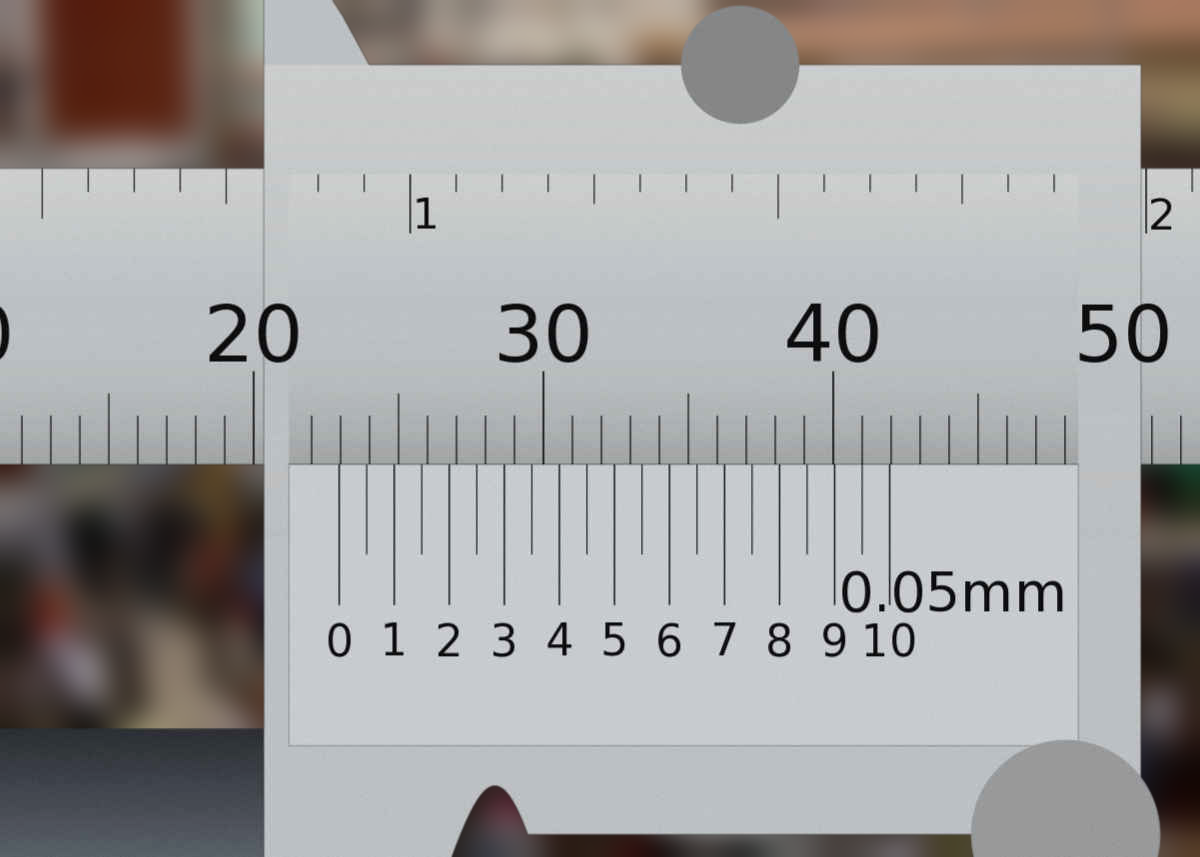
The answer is 22.95 mm
